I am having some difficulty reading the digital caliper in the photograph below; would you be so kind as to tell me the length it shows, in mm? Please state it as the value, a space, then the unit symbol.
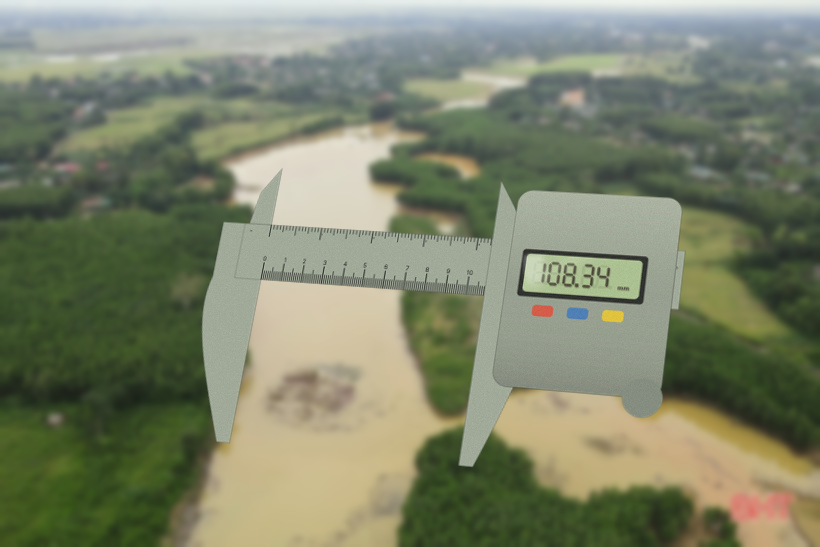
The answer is 108.34 mm
